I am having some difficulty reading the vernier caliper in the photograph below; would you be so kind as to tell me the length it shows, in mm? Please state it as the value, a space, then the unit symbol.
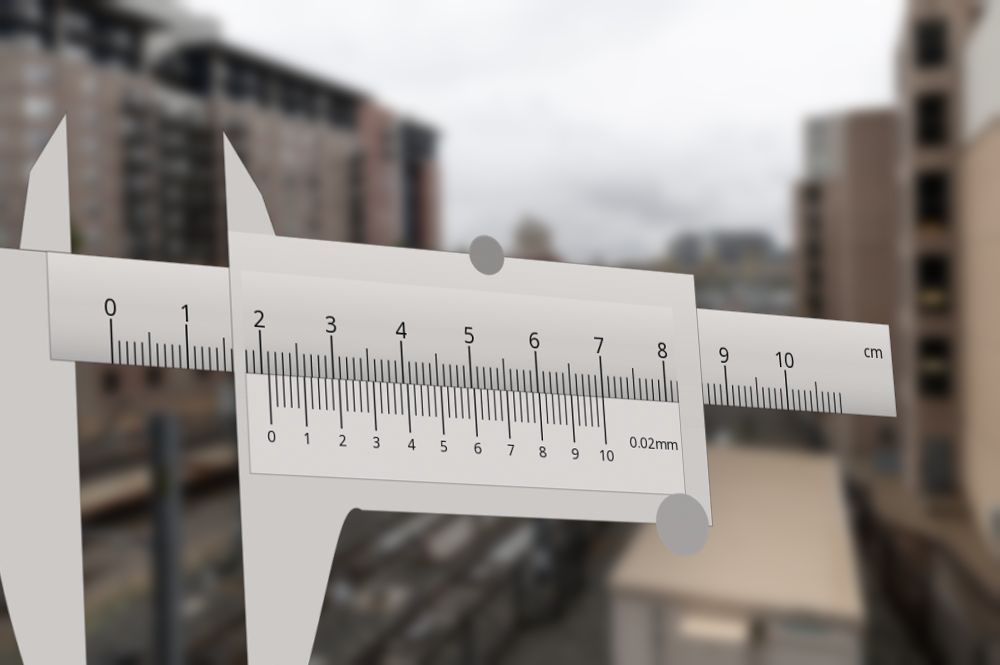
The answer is 21.0 mm
